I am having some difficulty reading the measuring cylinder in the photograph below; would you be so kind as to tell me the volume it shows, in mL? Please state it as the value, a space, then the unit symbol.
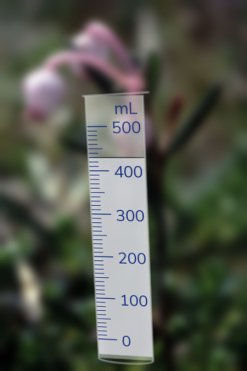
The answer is 430 mL
